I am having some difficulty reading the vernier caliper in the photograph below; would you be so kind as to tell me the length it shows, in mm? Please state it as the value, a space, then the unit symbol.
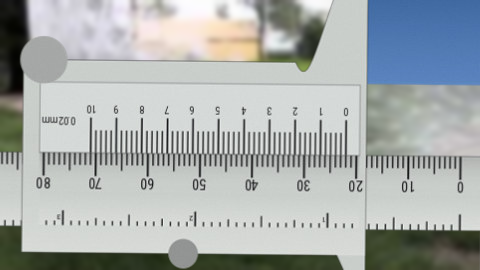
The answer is 22.0 mm
